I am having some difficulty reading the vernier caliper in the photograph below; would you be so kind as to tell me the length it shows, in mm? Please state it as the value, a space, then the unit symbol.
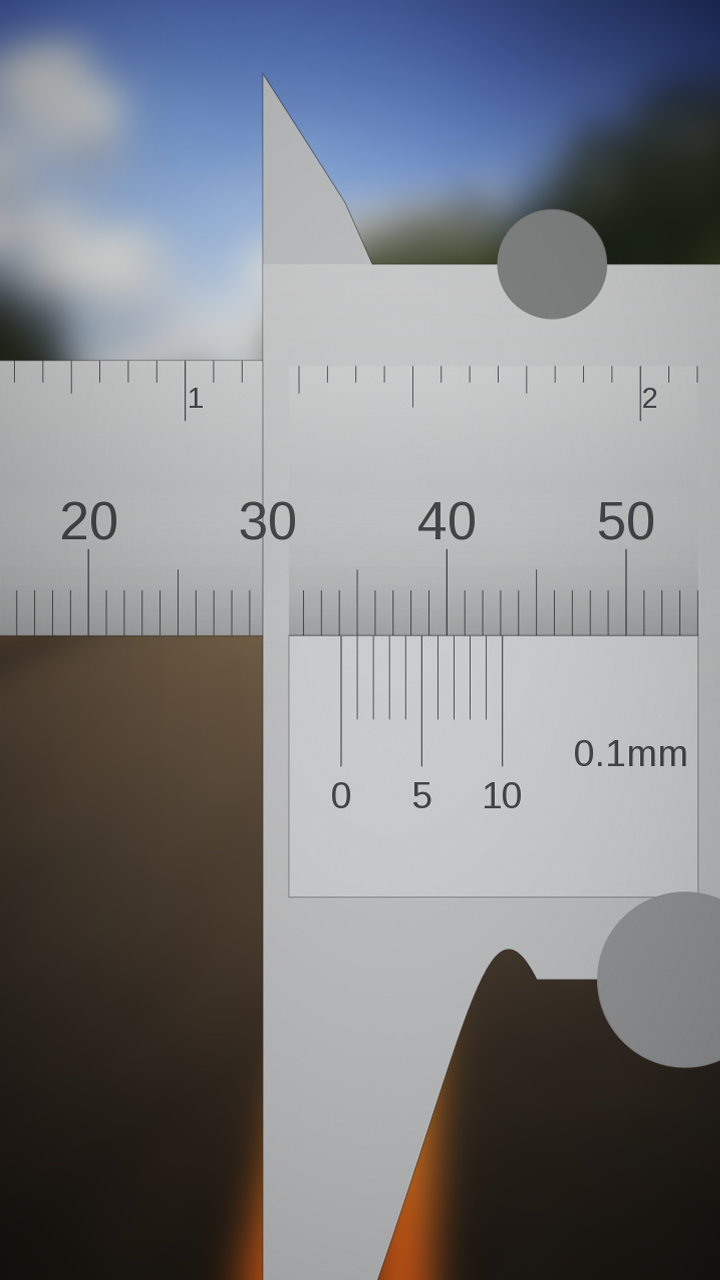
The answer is 34.1 mm
